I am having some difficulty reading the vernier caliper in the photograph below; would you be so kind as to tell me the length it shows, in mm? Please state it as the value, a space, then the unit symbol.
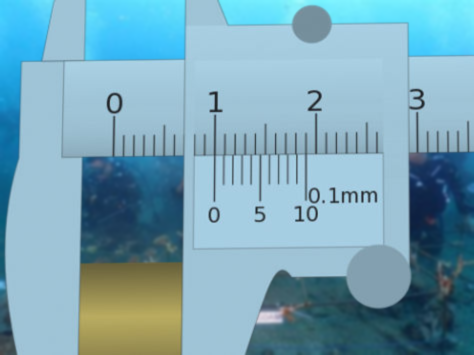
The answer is 10.0 mm
